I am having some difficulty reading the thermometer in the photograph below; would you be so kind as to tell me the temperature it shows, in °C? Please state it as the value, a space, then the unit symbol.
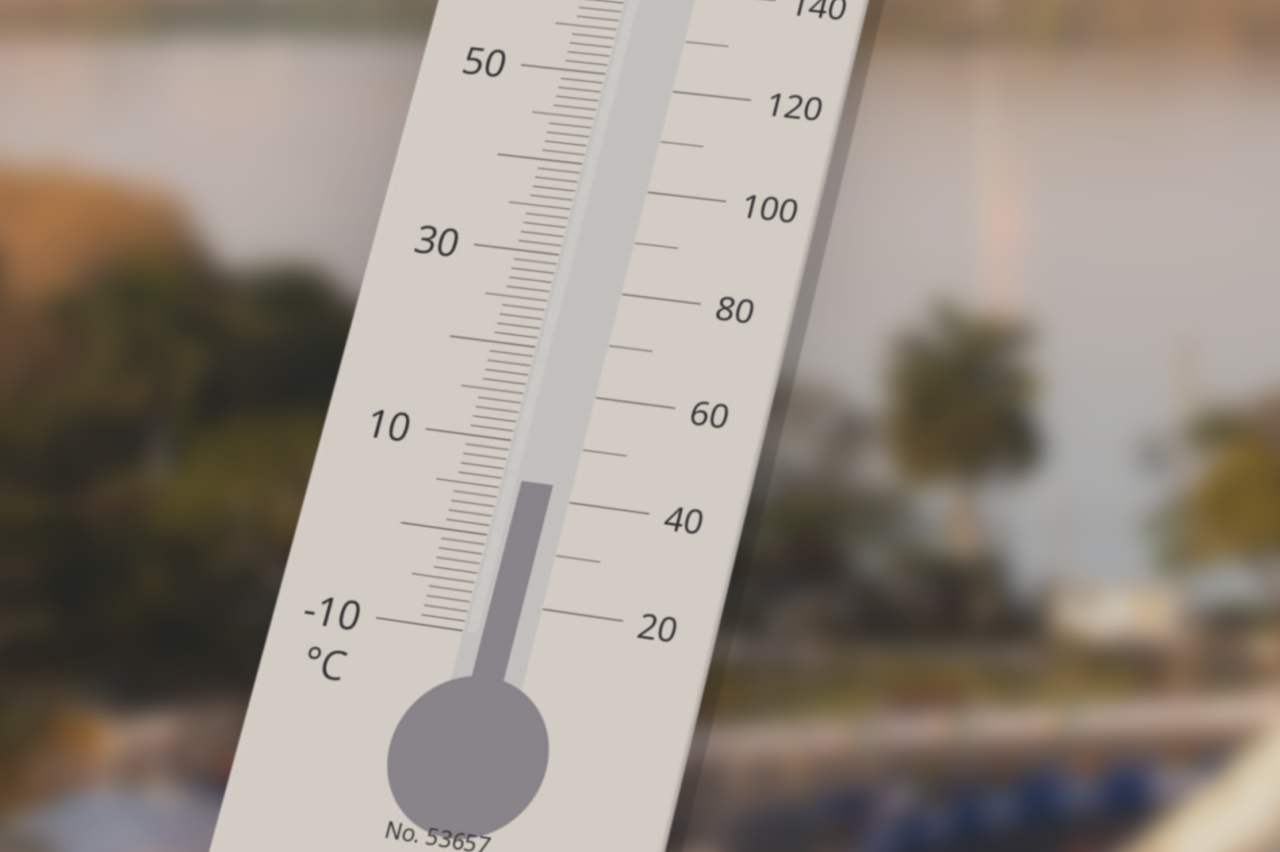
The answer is 6 °C
